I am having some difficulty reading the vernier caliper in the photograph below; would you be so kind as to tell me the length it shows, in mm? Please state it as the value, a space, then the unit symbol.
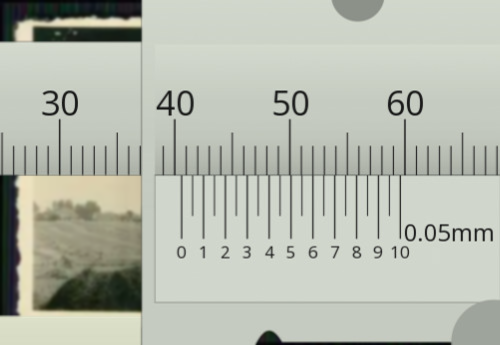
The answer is 40.6 mm
